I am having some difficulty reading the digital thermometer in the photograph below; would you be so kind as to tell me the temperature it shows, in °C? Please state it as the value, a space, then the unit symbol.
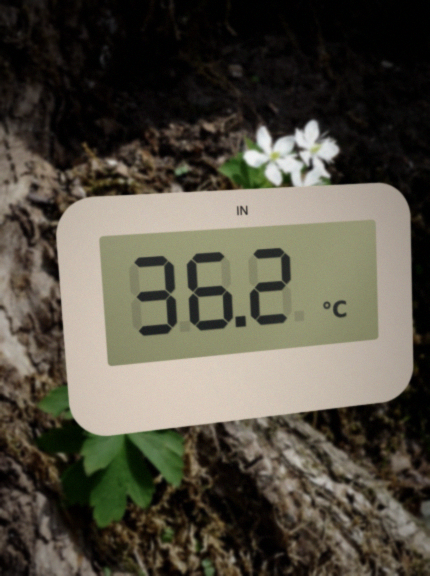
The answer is 36.2 °C
